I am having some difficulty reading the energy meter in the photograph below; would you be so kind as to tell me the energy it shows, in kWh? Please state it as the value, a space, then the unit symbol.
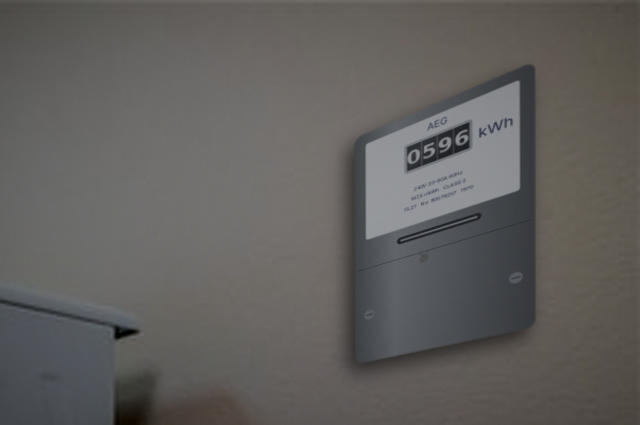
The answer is 596 kWh
